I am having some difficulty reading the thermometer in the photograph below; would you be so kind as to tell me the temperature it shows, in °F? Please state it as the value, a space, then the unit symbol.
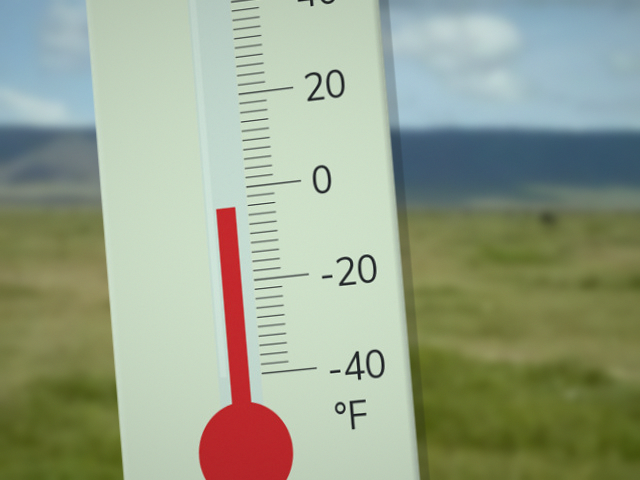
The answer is -4 °F
